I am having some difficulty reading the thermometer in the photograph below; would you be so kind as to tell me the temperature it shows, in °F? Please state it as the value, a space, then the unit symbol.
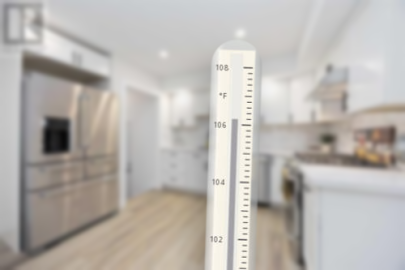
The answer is 106.2 °F
